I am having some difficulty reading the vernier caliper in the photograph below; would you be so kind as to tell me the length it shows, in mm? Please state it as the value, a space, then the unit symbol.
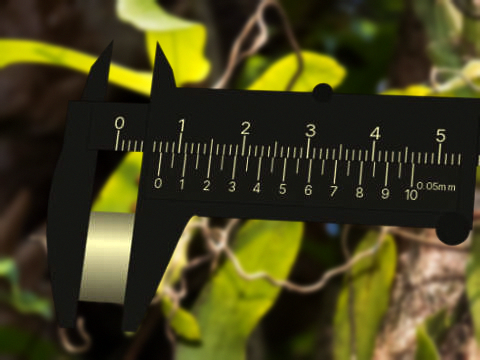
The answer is 7.2 mm
